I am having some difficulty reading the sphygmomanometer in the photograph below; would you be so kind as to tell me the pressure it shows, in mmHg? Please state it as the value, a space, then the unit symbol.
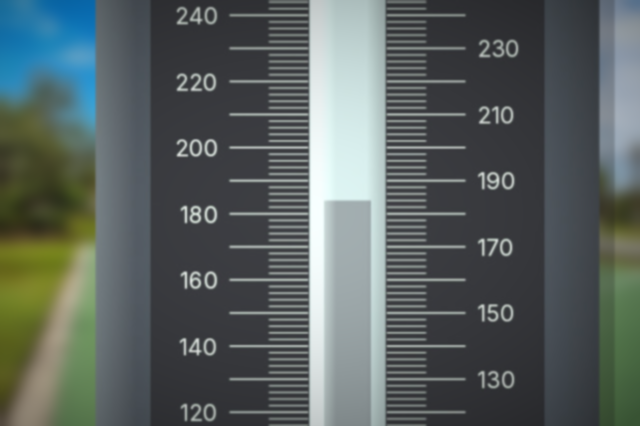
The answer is 184 mmHg
